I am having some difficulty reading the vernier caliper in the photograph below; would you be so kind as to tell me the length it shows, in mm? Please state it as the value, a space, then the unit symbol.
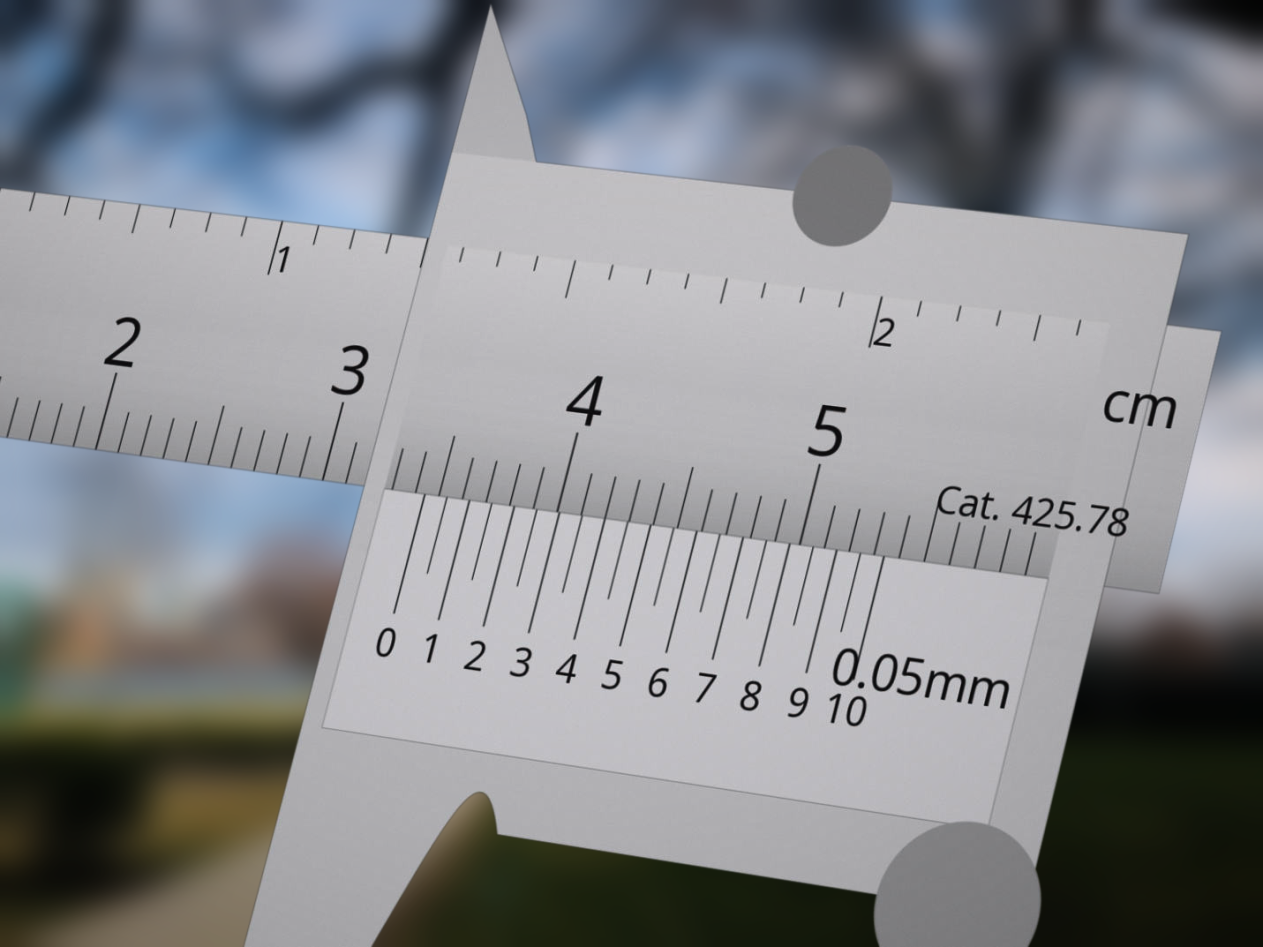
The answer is 34.4 mm
